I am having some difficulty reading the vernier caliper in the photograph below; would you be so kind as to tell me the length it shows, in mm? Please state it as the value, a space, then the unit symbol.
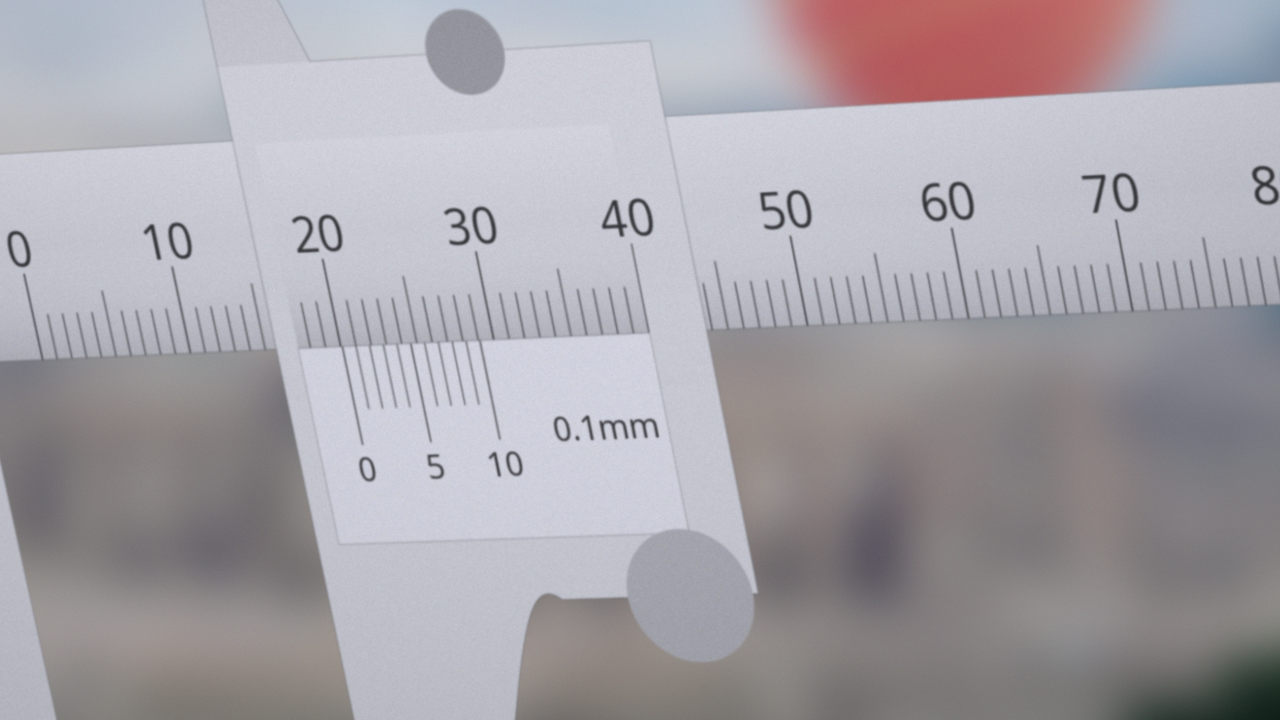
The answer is 20.1 mm
